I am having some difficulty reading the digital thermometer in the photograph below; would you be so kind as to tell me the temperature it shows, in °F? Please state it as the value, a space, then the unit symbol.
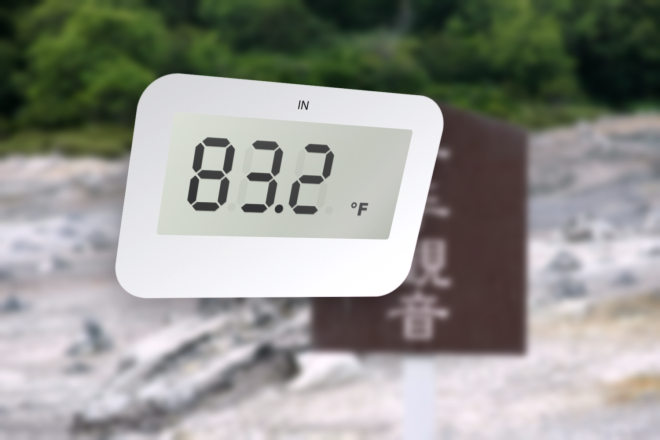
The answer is 83.2 °F
